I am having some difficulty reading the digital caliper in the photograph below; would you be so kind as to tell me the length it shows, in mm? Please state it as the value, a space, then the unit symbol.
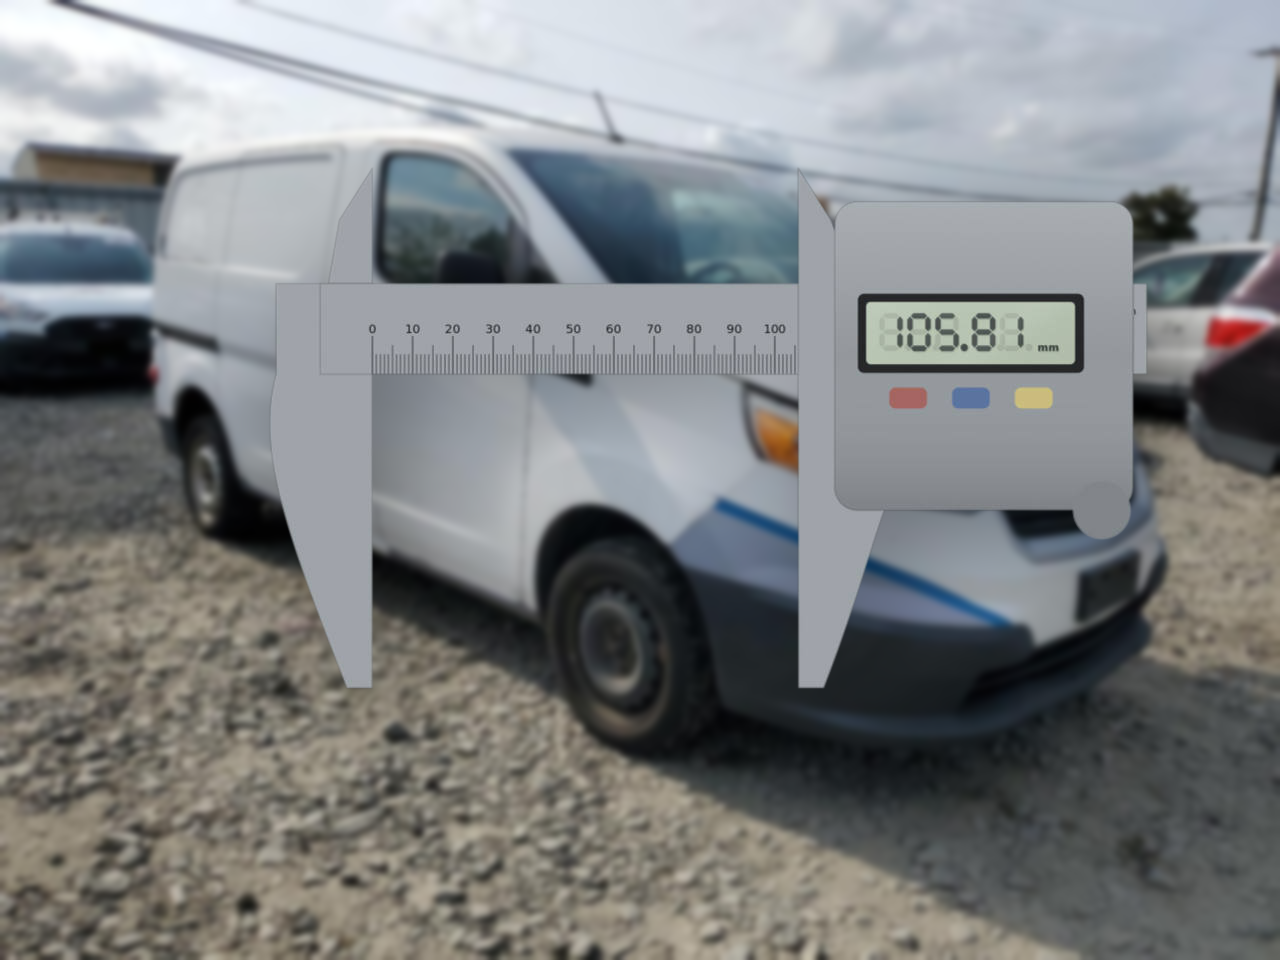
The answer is 105.81 mm
